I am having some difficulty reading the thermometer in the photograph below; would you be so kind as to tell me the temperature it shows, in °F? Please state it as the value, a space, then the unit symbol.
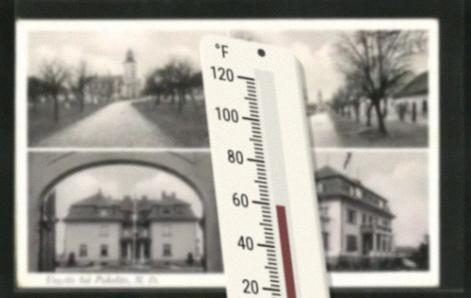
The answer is 60 °F
